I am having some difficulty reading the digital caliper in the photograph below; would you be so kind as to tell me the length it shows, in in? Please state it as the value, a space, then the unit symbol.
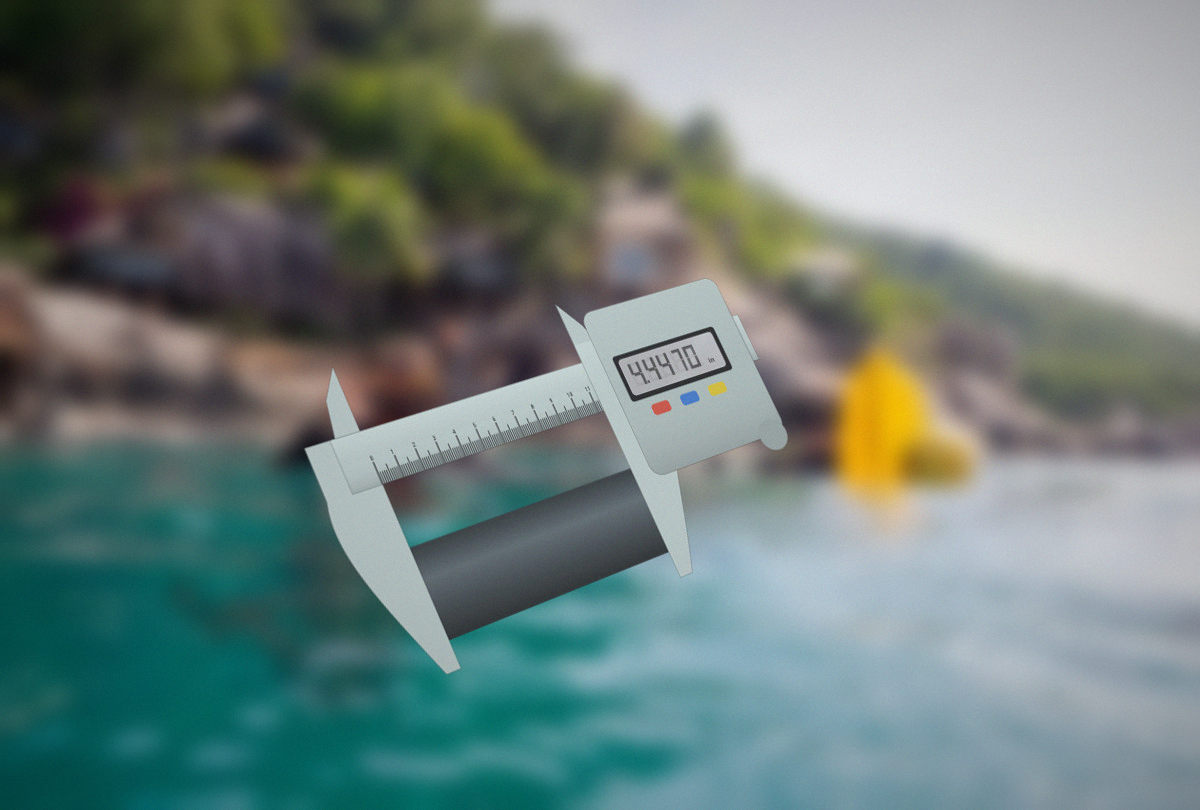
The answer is 4.4470 in
